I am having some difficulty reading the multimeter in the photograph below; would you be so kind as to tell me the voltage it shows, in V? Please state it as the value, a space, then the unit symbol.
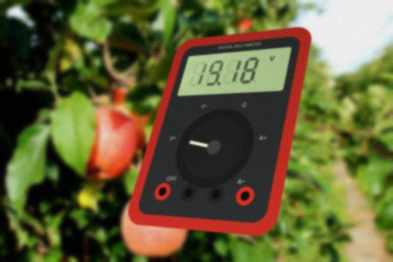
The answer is 19.18 V
